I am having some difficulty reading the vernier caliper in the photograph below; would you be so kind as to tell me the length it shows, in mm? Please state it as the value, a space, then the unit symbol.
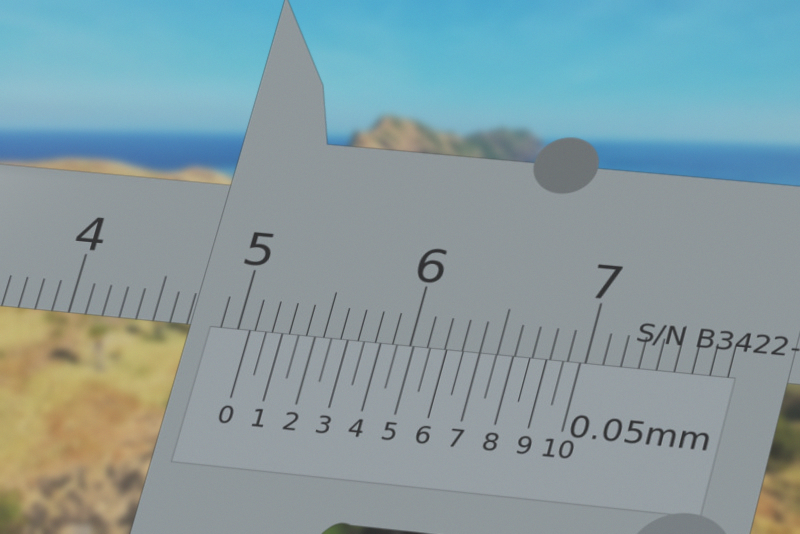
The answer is 50.7 mm
